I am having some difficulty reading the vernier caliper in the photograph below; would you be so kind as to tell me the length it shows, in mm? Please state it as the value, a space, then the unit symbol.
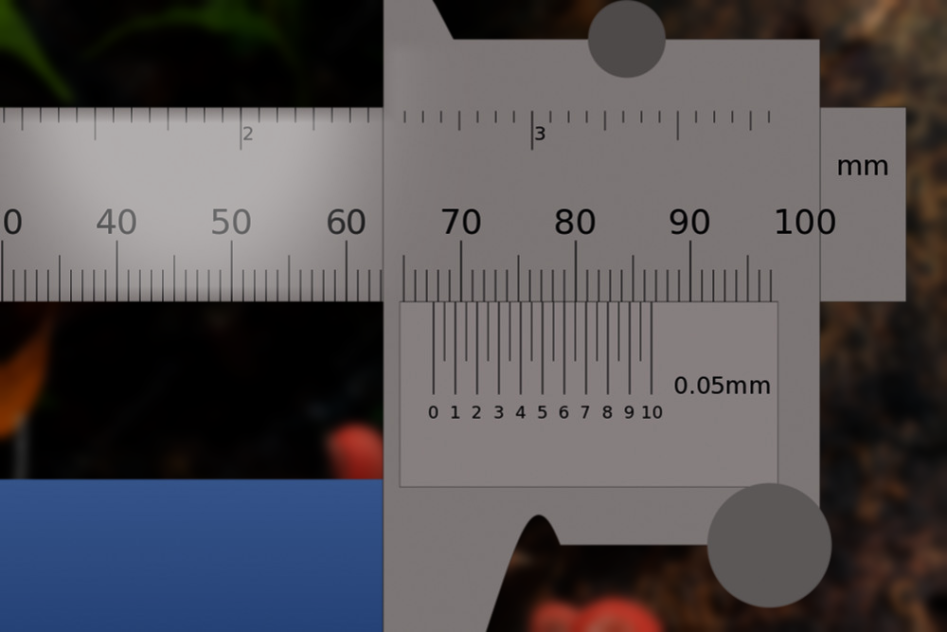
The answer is 67.6 mm
